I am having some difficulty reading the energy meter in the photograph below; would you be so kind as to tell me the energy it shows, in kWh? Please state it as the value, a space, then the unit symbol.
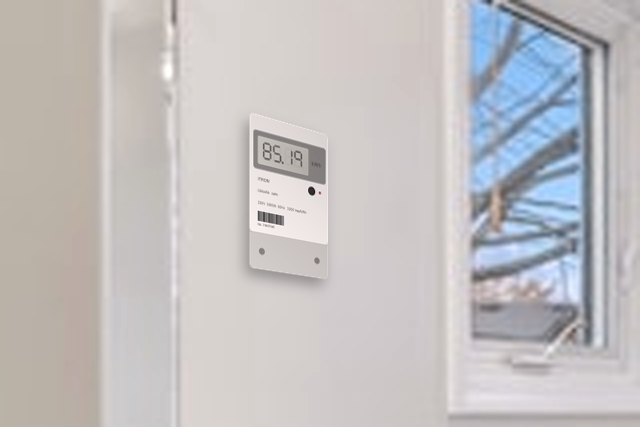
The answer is 85.19 kWh
